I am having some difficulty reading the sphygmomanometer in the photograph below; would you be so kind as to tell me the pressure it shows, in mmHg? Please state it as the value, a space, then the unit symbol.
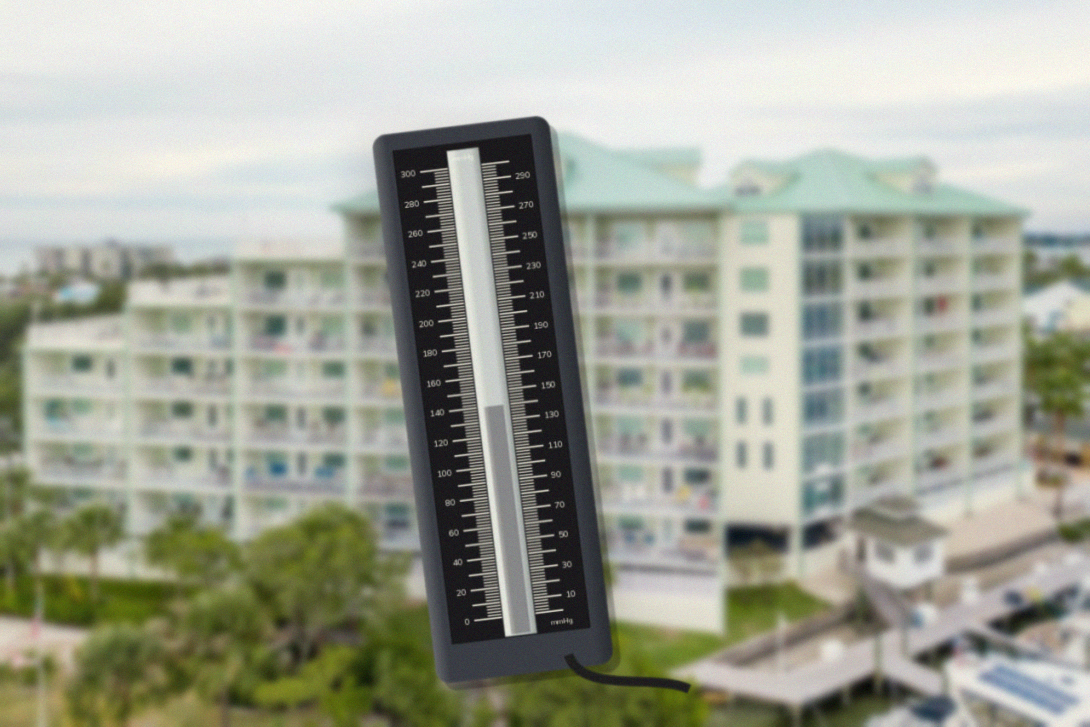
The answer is 140 mmHg
